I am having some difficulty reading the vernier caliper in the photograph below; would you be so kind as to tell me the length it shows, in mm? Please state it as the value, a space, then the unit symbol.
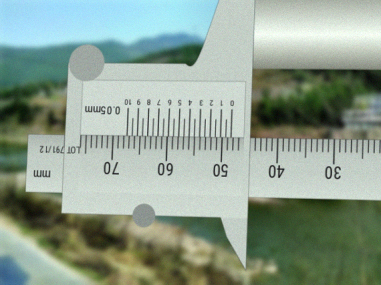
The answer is 48.4 mm
